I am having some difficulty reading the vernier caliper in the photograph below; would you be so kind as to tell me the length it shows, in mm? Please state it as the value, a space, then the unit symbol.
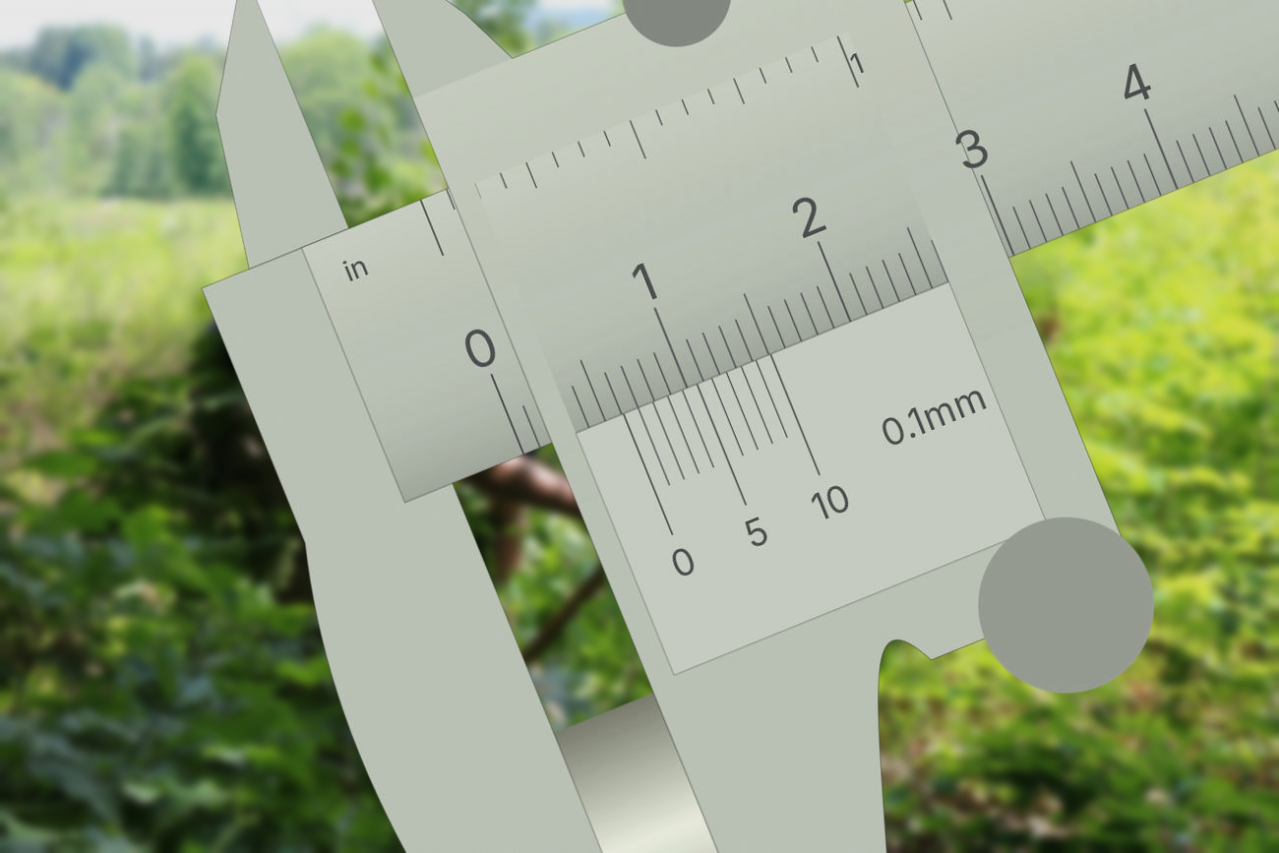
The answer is 6.1 mm
